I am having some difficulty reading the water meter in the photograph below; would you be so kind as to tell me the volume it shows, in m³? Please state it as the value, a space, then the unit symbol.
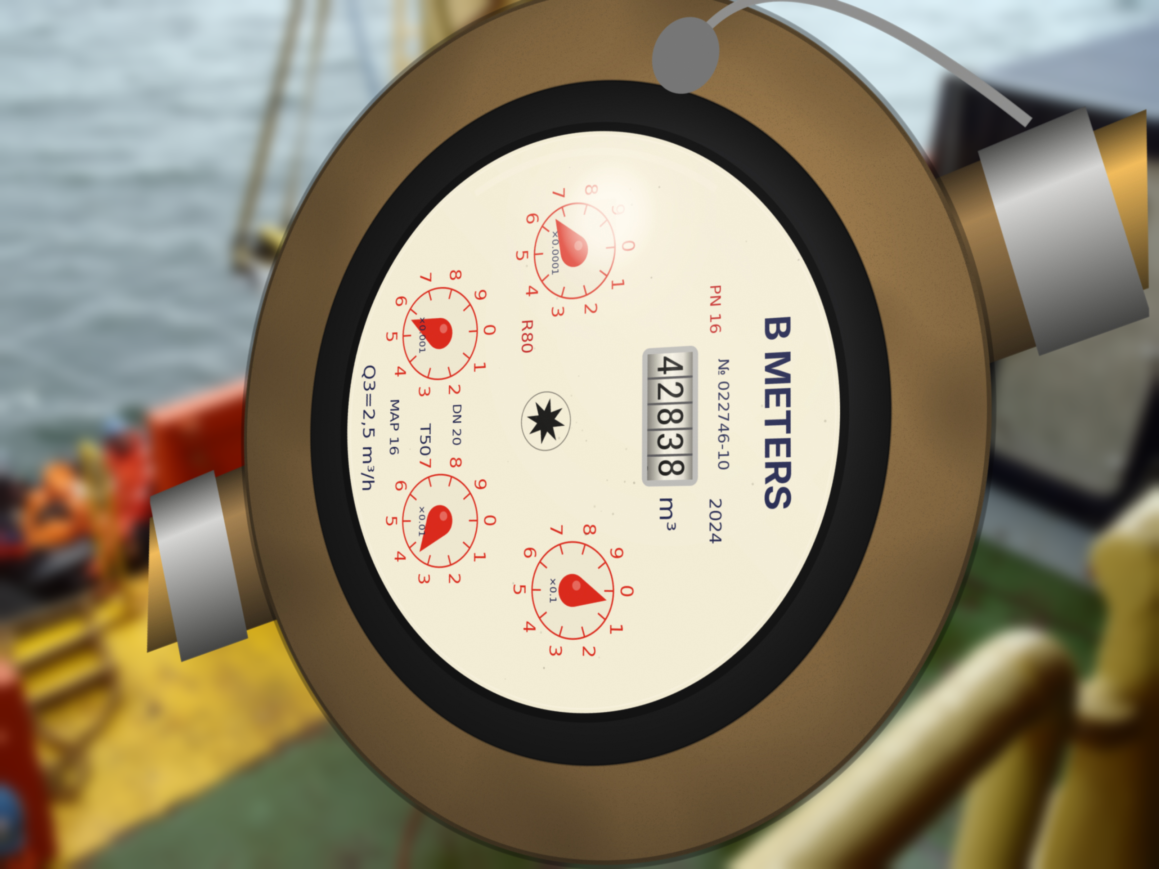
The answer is 42838.0356 m³
